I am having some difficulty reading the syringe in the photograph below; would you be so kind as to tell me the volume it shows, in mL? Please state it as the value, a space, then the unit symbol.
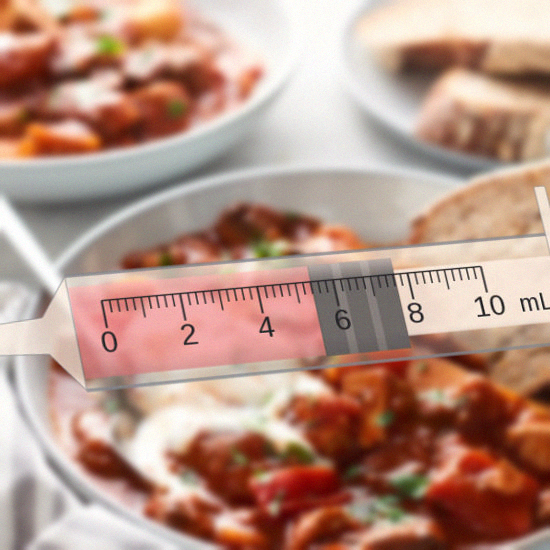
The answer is 5.4 mL
